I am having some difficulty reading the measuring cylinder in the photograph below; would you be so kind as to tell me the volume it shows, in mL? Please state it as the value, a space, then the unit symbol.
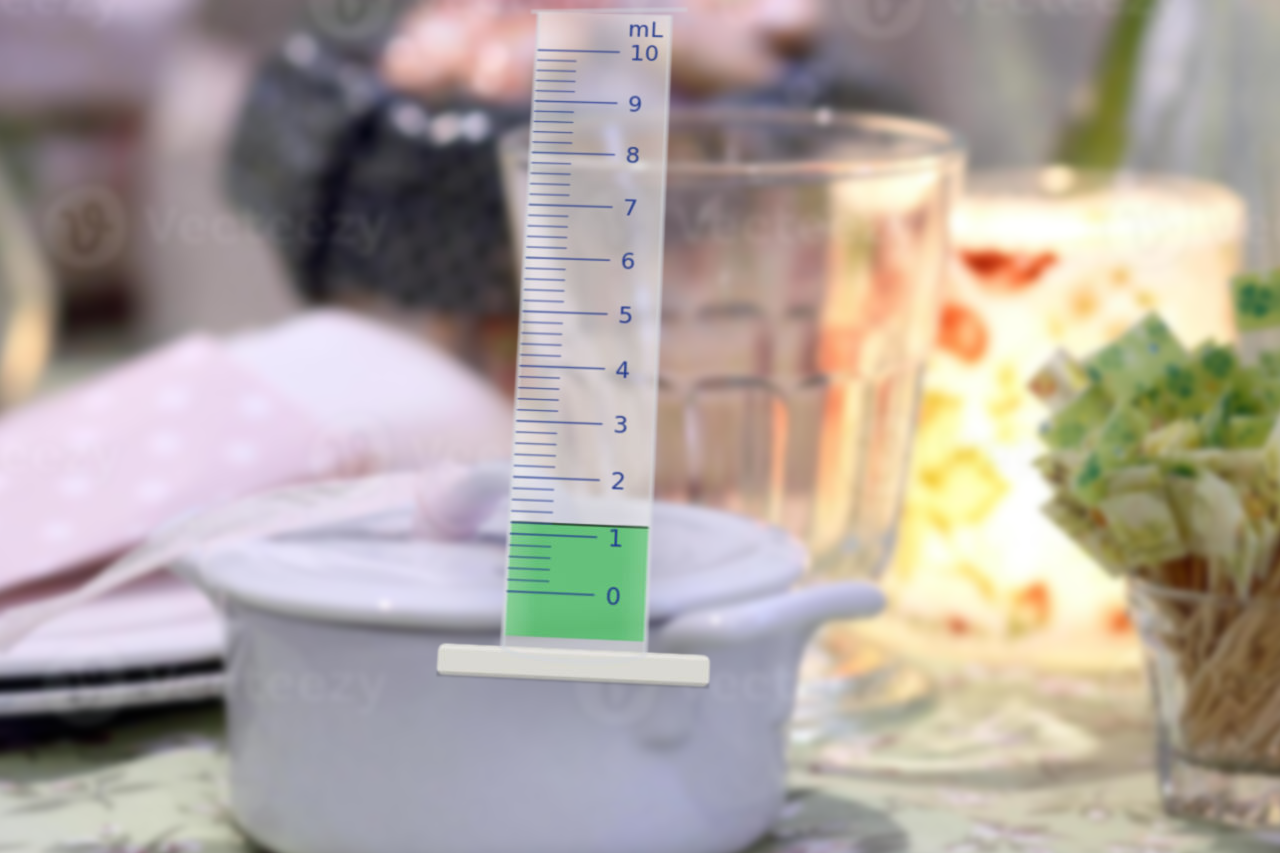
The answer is 1.2 mL
